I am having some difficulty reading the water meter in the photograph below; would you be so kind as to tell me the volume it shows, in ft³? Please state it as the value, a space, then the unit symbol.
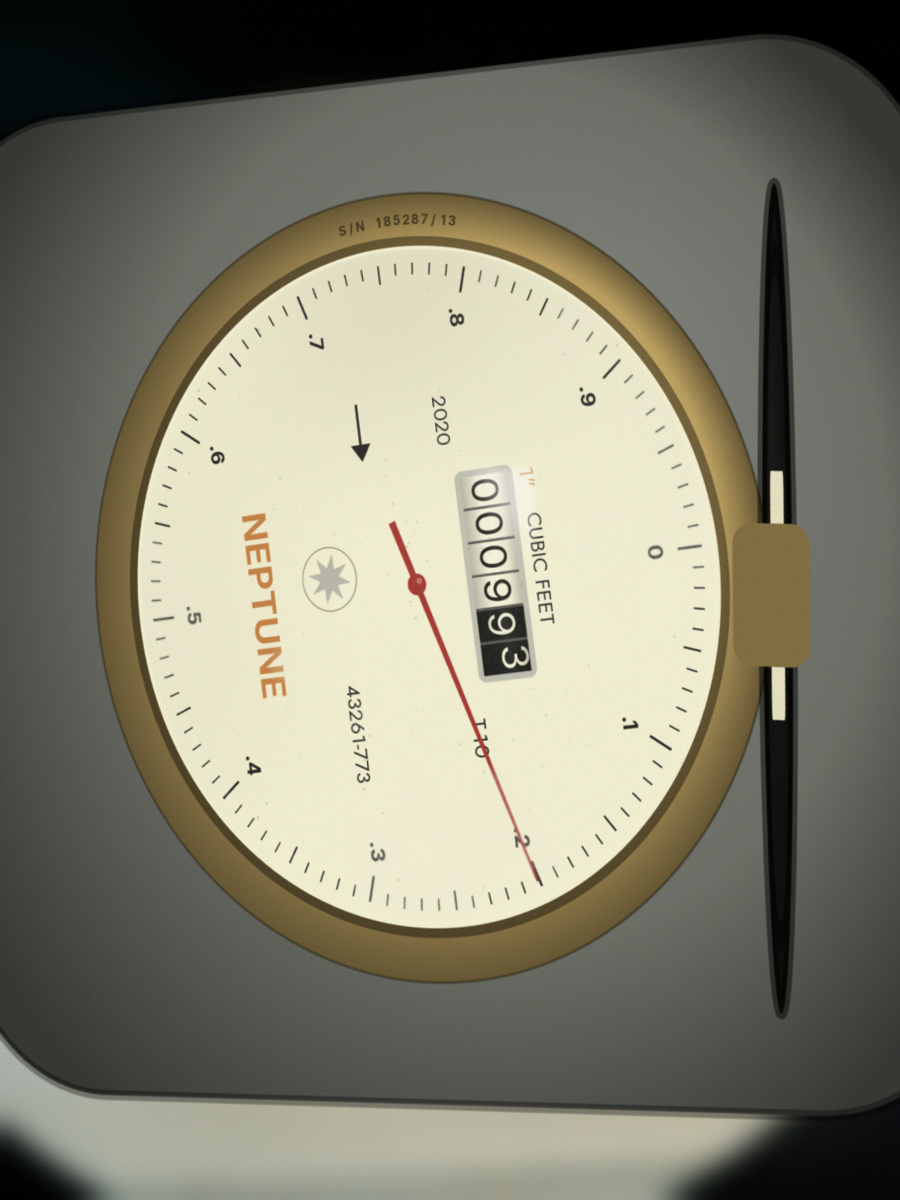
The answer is 993.20 ft³
